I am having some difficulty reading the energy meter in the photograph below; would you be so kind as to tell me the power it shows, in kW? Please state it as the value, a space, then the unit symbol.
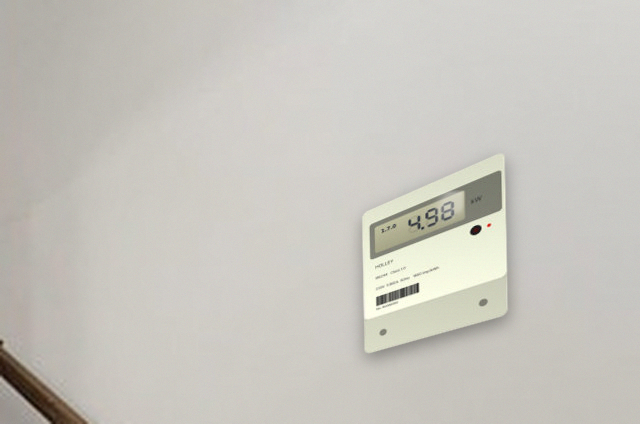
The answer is 4.98 kW
